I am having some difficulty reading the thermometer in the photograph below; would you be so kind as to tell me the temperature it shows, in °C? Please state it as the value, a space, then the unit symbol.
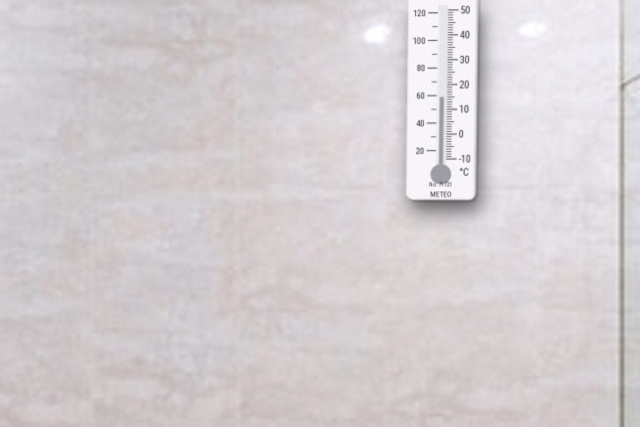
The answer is 15 °C
